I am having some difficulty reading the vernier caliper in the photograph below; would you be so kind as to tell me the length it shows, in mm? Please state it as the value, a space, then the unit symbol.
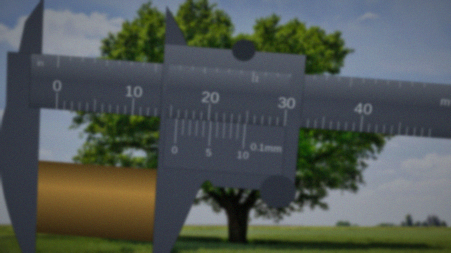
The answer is 15.8 mm
